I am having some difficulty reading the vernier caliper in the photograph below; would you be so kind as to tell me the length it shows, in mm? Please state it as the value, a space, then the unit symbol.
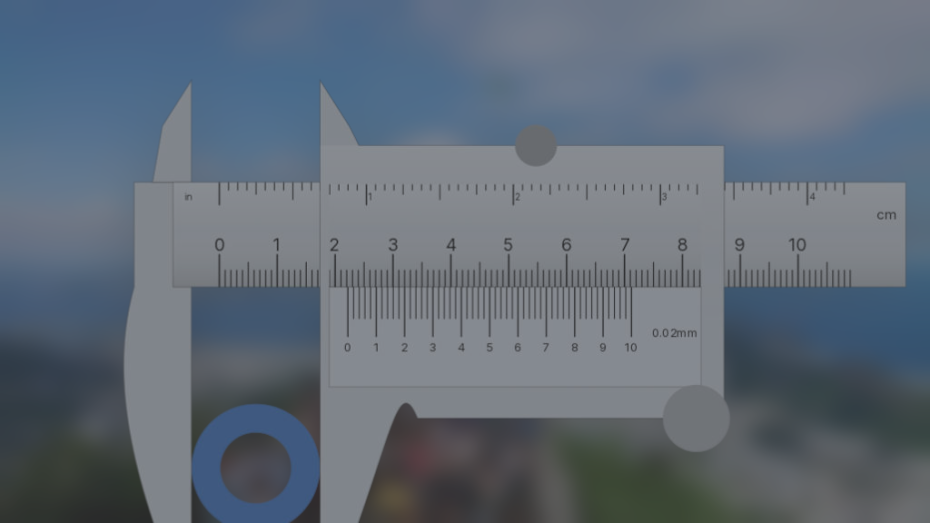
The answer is 22.2 mm
